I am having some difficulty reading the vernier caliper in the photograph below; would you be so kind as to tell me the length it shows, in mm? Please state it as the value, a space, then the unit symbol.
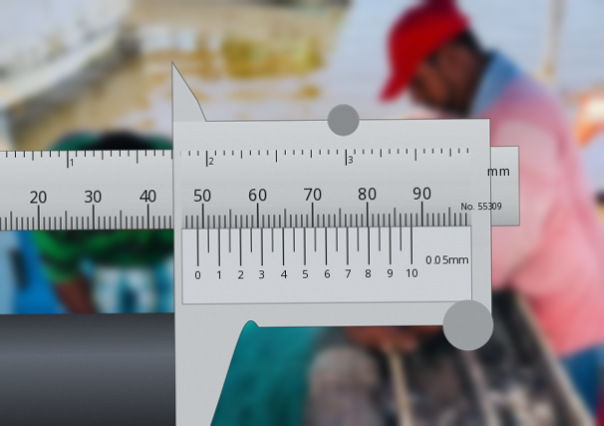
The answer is 49.0 mm
